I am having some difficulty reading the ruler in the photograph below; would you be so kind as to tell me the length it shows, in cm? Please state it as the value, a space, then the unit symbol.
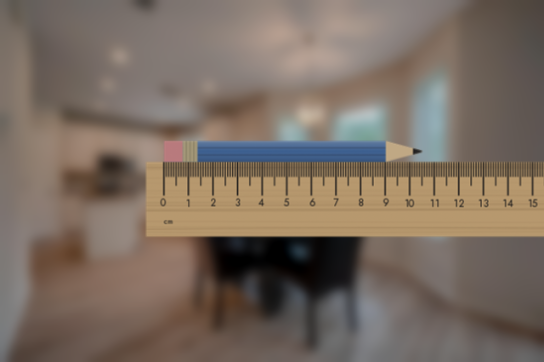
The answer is 10.5 cm
